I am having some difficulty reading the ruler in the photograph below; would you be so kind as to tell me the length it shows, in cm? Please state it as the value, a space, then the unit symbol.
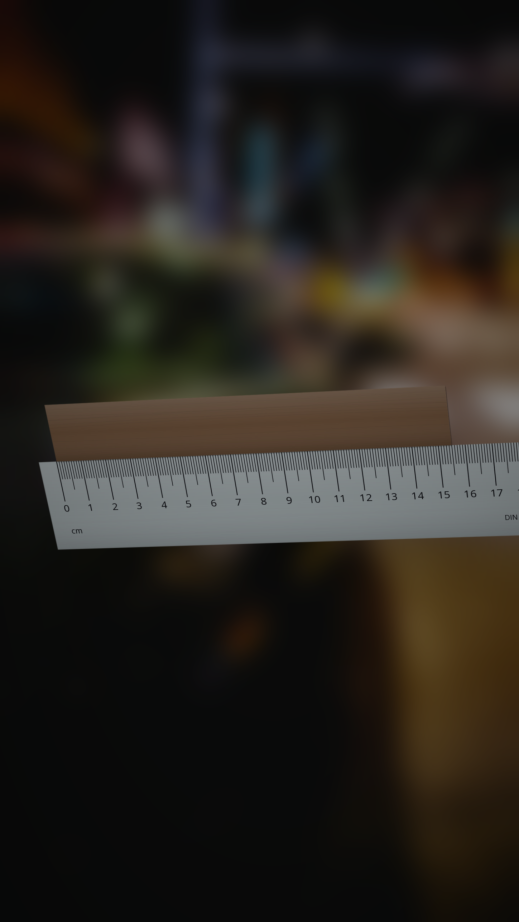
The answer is 15.5 cm
